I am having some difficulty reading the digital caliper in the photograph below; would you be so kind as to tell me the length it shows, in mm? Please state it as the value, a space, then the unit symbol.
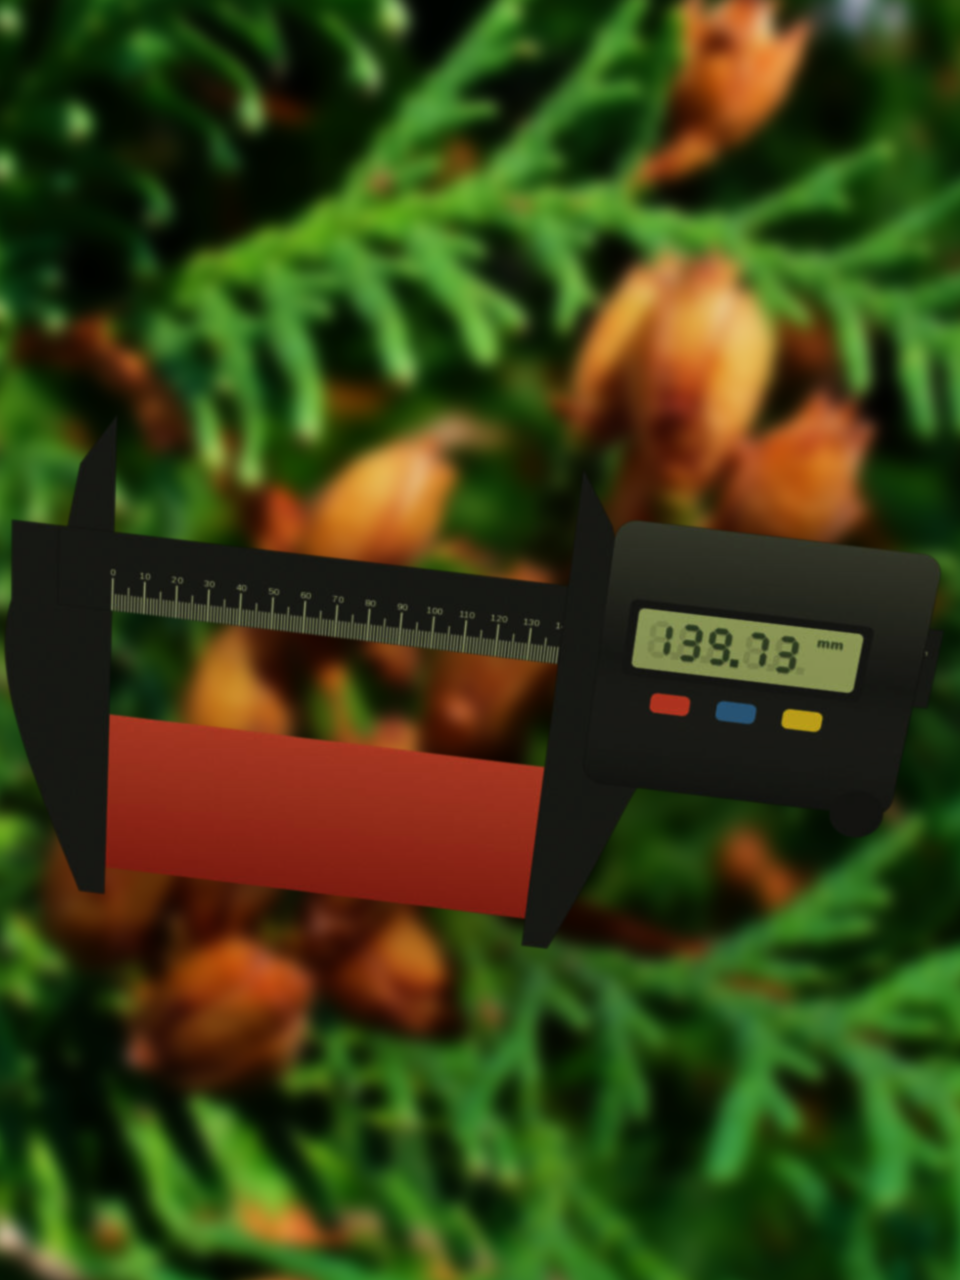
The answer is 139.73 mm
